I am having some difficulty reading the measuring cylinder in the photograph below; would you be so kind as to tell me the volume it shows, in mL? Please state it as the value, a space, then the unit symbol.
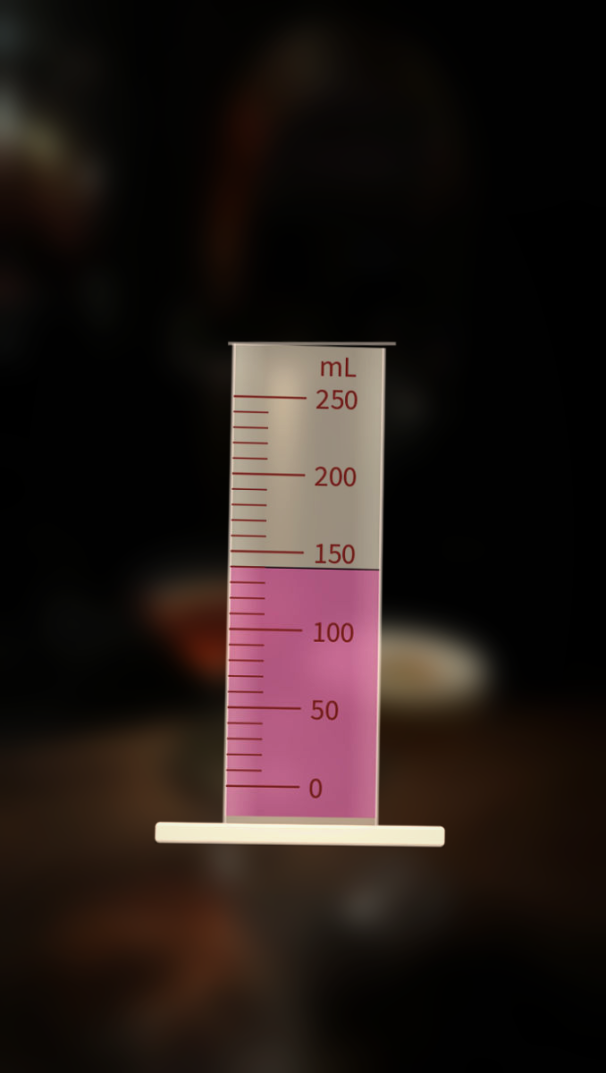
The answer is 140 mL
